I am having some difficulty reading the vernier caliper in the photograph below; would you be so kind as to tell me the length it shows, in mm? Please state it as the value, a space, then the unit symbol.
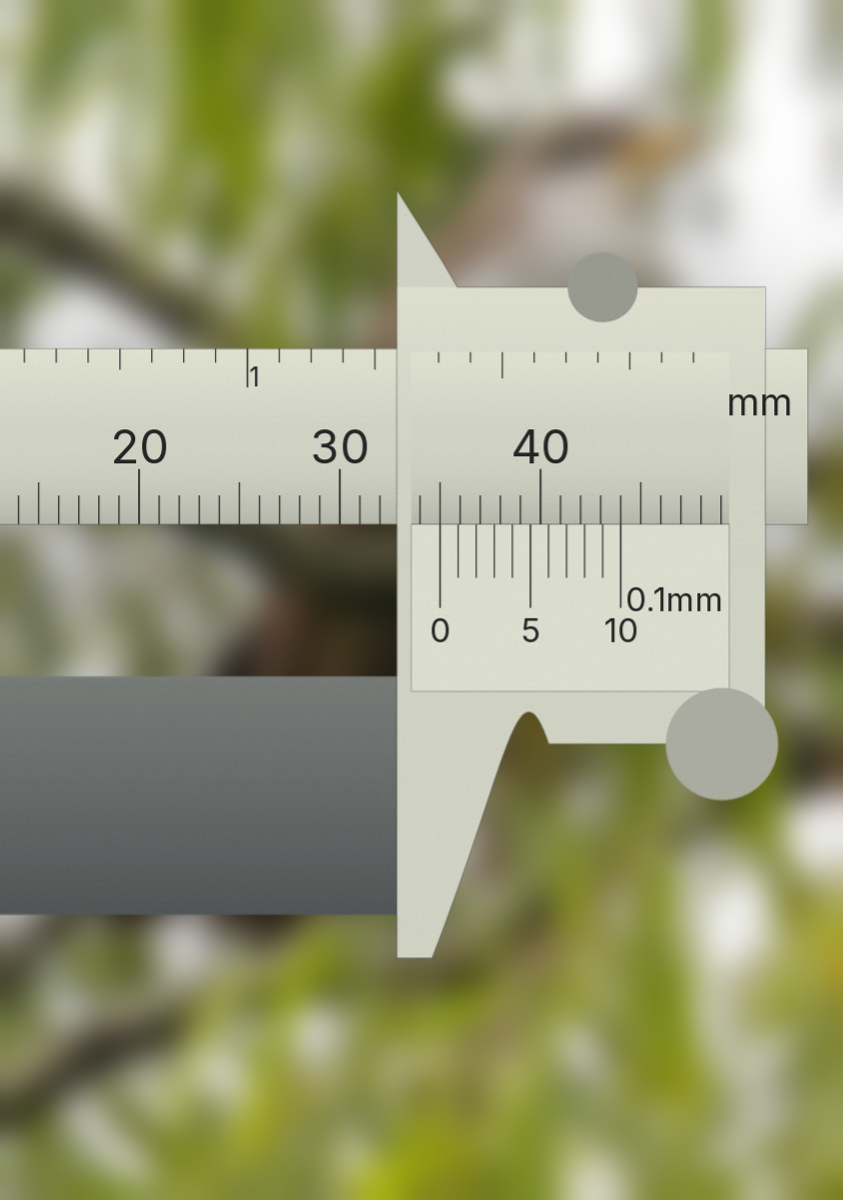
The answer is 35.0 mm
